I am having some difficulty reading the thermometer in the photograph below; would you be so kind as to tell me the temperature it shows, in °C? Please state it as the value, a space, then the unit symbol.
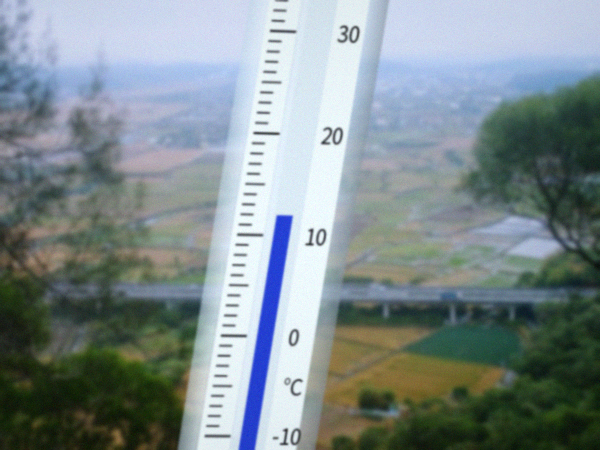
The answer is 12 °C
